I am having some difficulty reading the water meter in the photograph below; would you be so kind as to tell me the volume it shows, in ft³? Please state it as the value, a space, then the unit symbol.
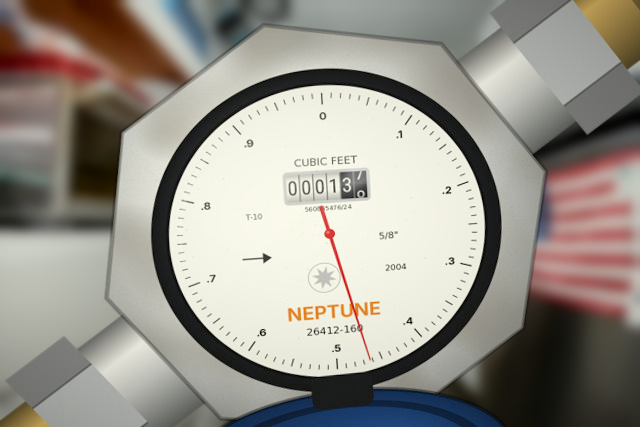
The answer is 137.46 ft³
